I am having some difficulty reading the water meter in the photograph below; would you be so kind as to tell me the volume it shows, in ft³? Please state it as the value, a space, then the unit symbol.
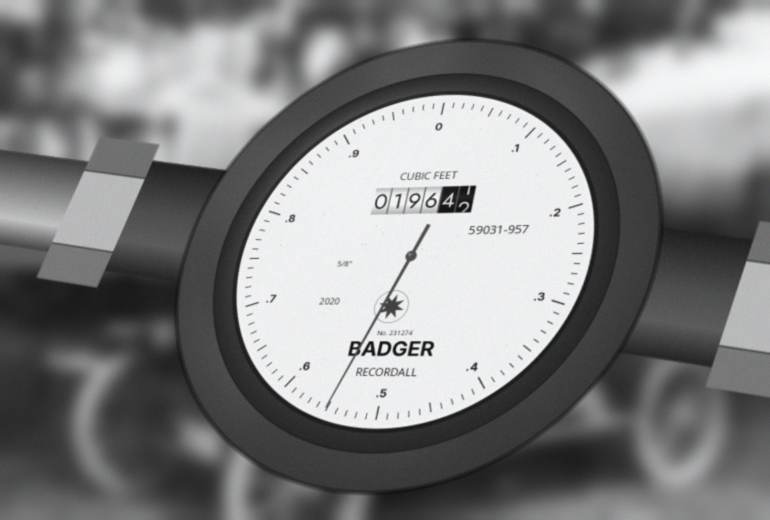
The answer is 19641.55 ft³
